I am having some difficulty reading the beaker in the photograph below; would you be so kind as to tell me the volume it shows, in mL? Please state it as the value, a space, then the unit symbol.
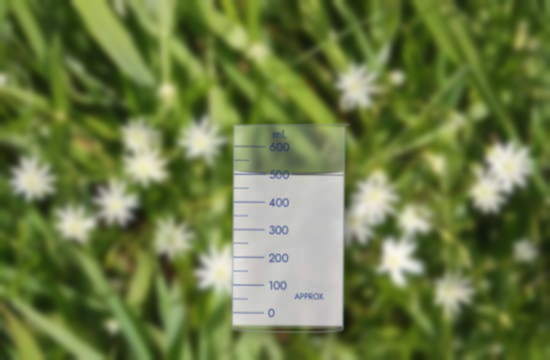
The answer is 500 mL
